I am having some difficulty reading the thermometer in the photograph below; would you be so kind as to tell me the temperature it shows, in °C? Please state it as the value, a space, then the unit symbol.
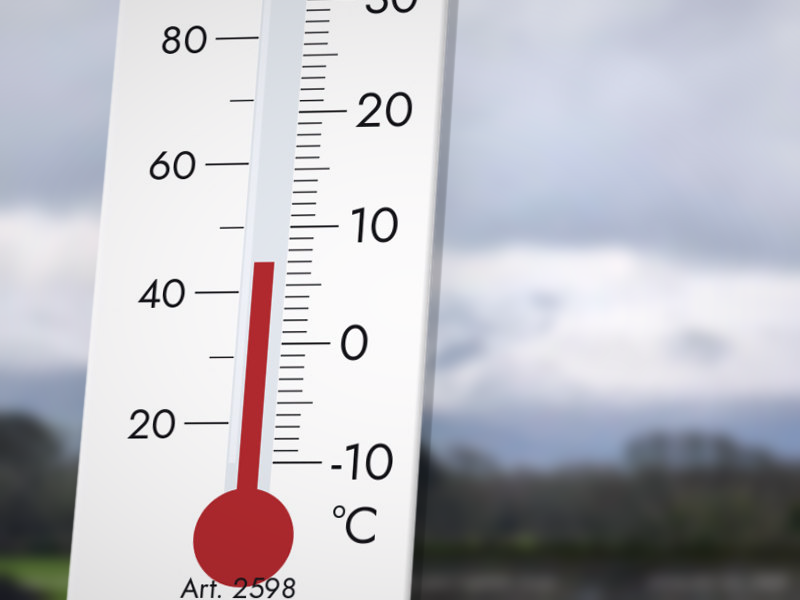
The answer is 7 °C
